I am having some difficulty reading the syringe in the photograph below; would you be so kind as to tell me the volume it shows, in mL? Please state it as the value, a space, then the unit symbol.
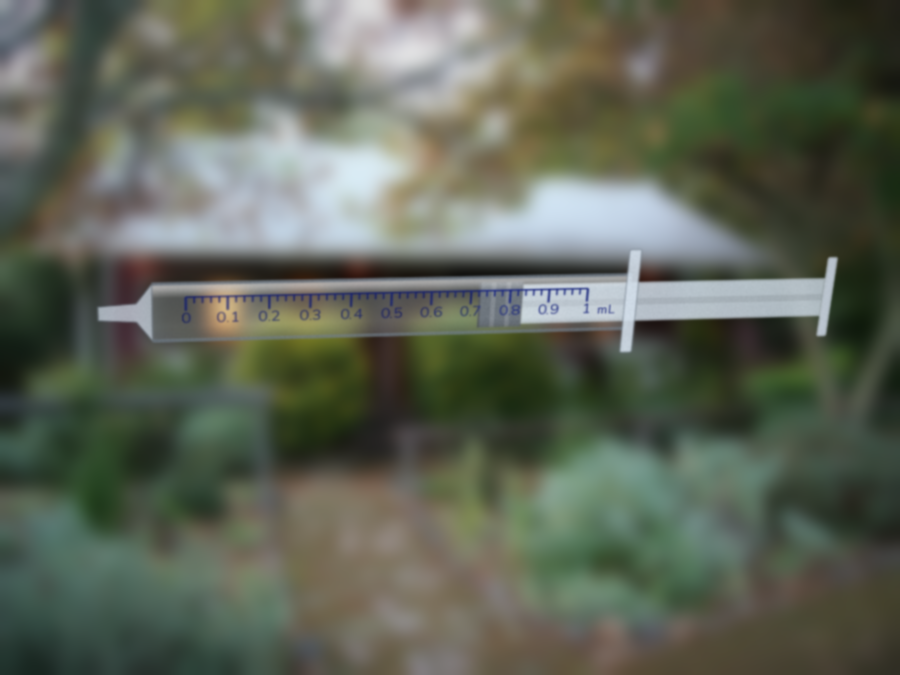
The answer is 0.72 mL
